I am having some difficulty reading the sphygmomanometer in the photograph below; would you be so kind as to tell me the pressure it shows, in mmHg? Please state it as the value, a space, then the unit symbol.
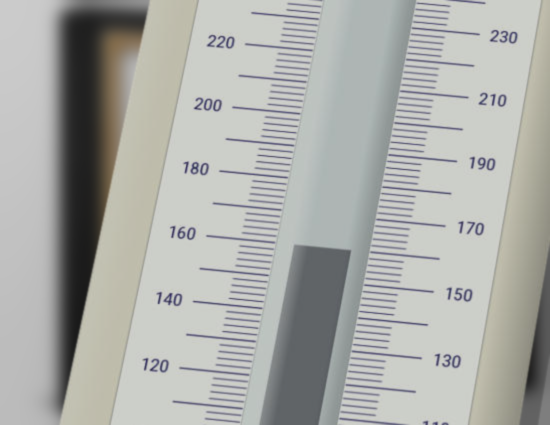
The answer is 160 mmHg
